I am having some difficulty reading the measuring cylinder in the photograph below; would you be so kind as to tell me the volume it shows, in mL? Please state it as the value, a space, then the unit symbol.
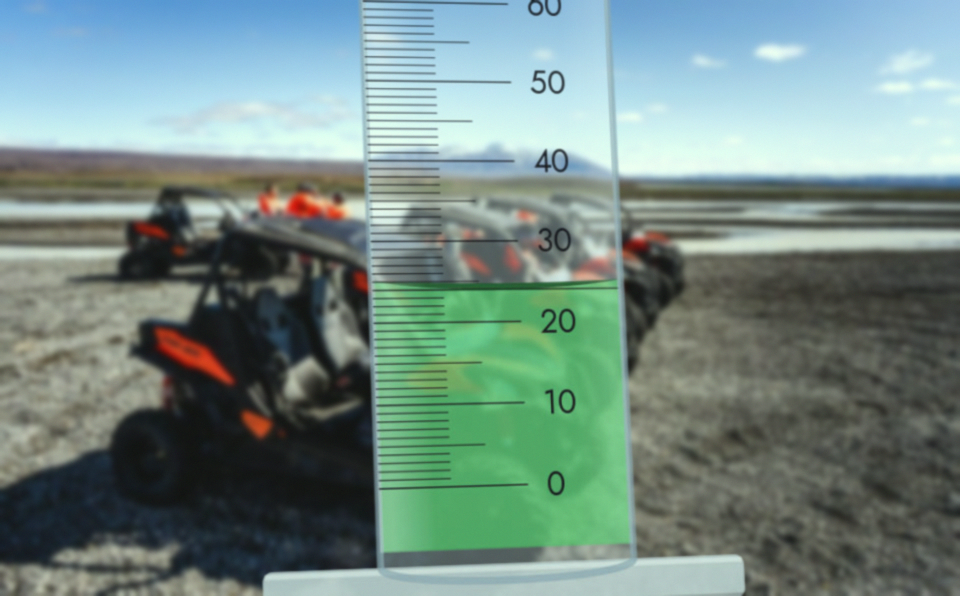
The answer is 24 mL
